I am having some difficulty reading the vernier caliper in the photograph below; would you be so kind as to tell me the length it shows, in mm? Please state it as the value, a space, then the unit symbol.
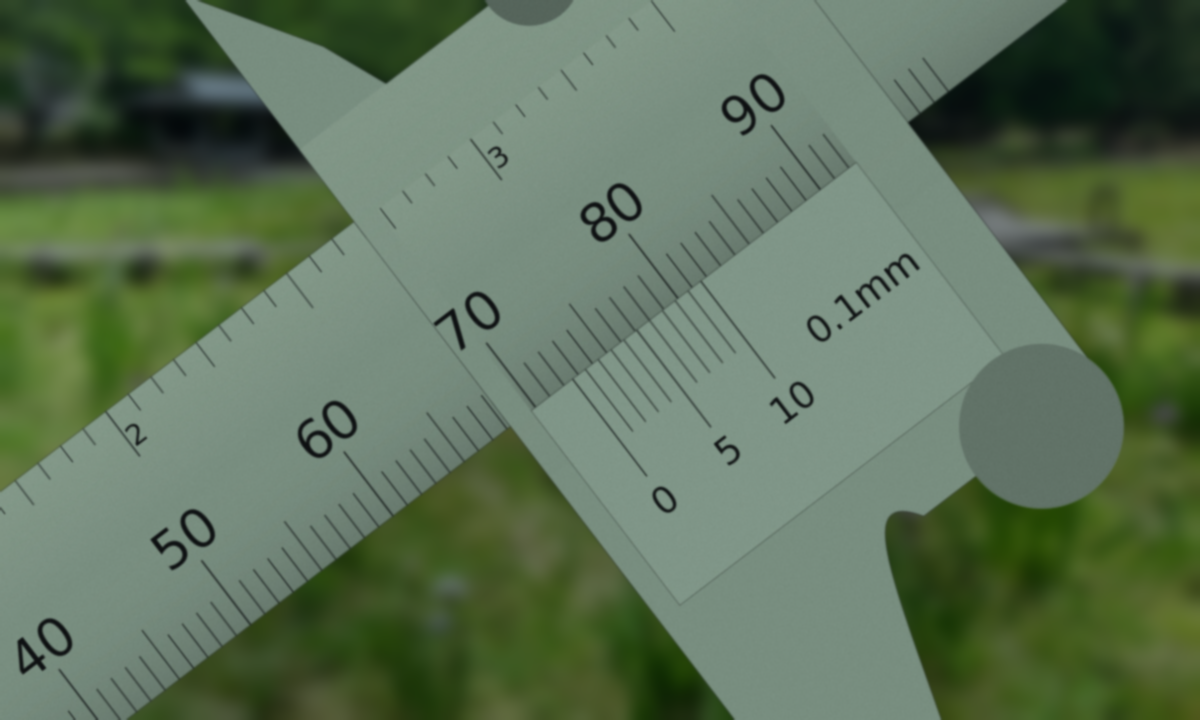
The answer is 72.6 mm
